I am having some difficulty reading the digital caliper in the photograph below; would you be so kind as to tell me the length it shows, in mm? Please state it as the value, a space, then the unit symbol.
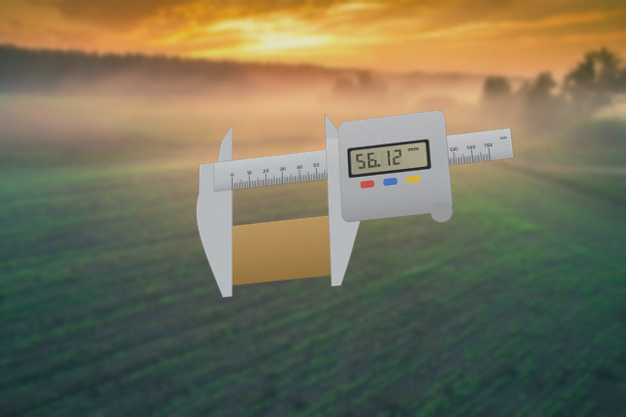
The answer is 56.12 mm
